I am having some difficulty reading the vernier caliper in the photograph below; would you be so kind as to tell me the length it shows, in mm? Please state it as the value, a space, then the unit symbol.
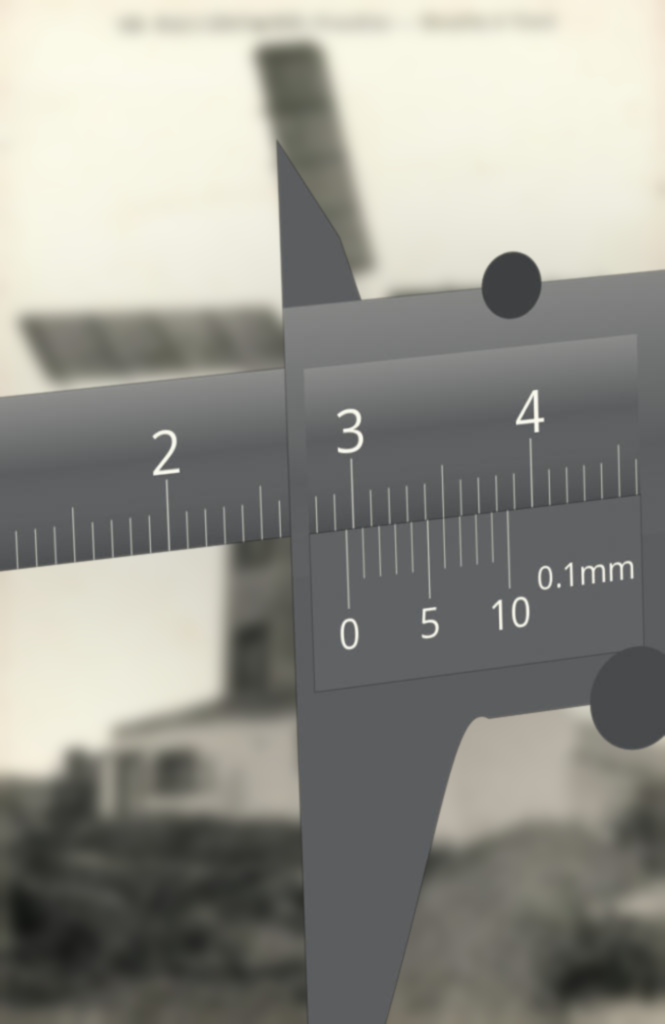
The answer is 29.6 mm
